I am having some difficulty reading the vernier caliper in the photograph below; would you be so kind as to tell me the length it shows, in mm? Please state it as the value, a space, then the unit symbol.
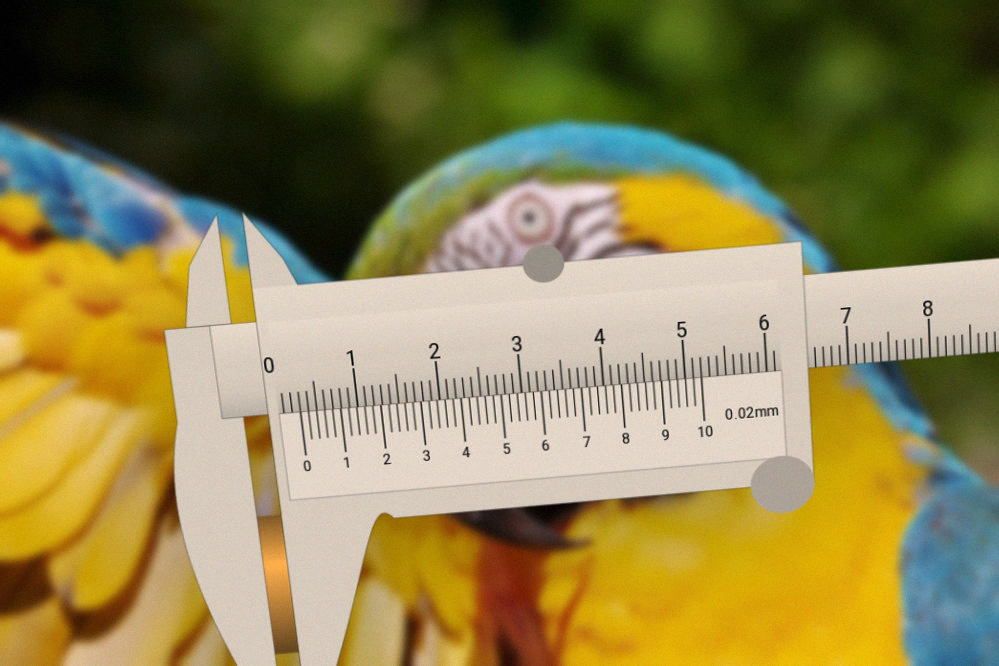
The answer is 3.0 mm
